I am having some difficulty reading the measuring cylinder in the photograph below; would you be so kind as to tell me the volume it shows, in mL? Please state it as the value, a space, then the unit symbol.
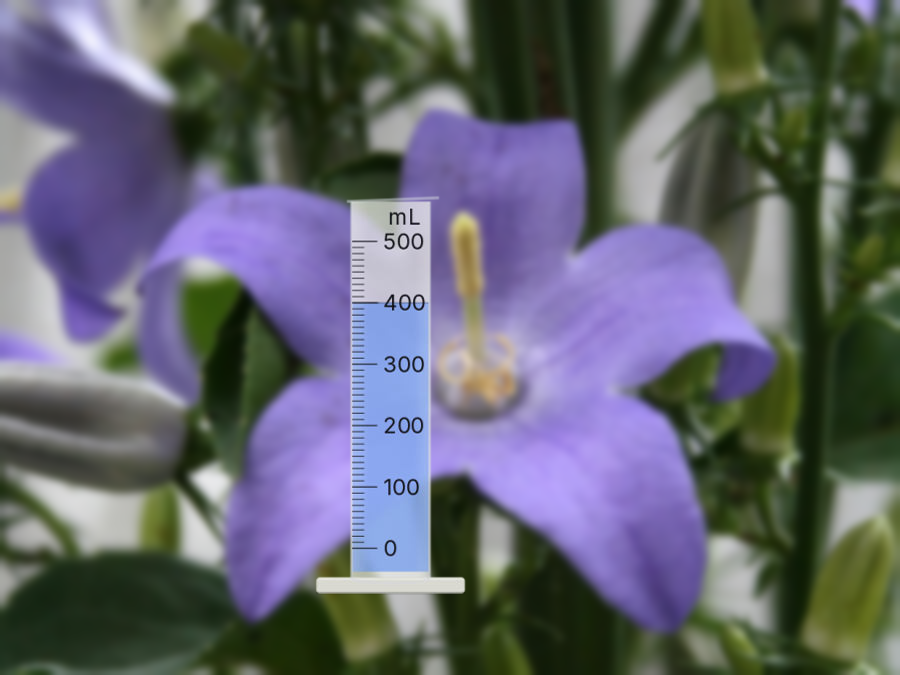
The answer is 400 mL
